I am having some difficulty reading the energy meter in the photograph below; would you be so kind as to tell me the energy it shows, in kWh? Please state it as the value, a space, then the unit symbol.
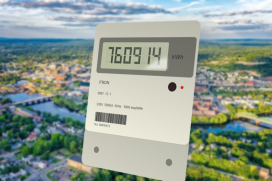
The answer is 760914 kWh
